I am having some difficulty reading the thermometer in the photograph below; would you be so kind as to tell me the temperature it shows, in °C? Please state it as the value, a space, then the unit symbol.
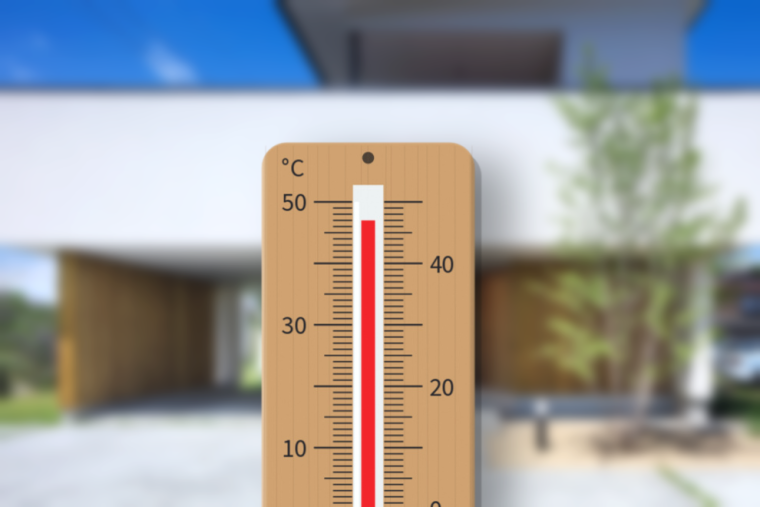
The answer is 47 °C
